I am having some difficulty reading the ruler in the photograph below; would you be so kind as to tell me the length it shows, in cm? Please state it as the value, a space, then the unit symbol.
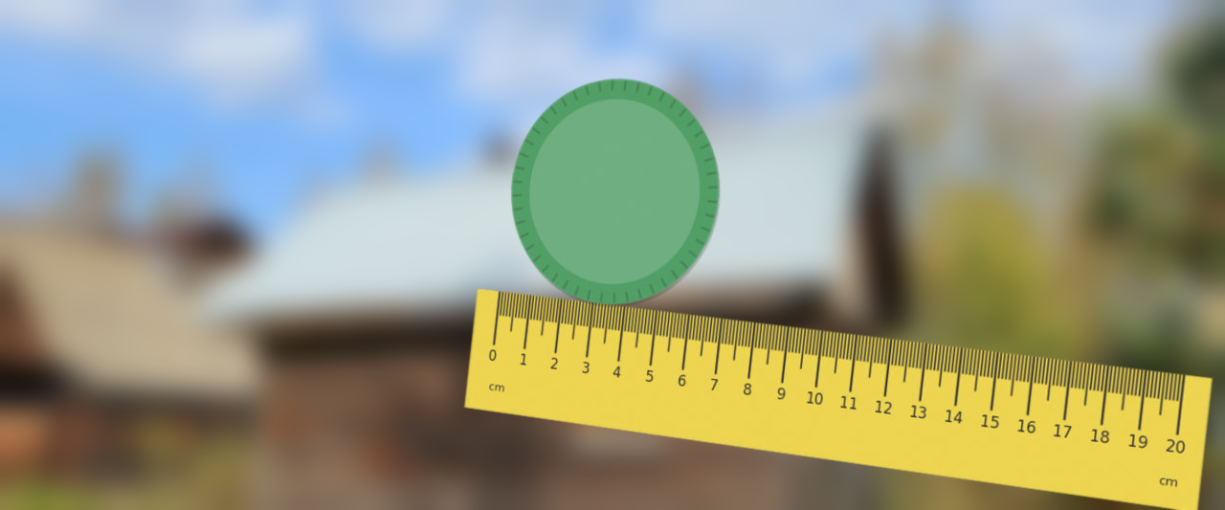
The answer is 6.5 cm
